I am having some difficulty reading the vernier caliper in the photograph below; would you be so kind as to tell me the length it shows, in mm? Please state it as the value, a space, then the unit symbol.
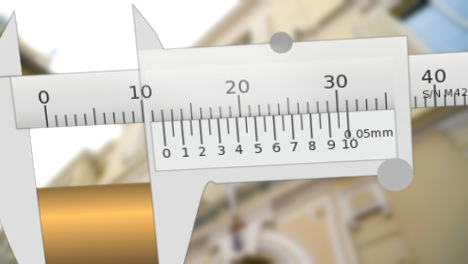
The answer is 12.0 mm
